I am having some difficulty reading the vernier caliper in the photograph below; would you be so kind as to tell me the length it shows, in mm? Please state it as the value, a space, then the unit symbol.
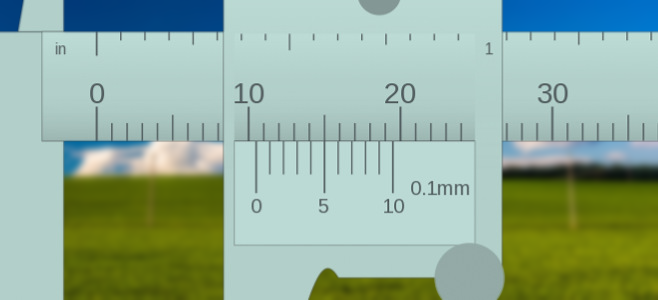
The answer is 10.5 mm
